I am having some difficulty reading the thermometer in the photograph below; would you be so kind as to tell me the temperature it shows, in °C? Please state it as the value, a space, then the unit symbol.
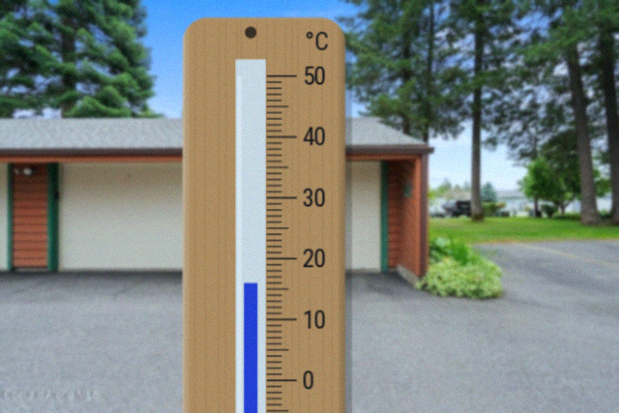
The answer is 16 °C
